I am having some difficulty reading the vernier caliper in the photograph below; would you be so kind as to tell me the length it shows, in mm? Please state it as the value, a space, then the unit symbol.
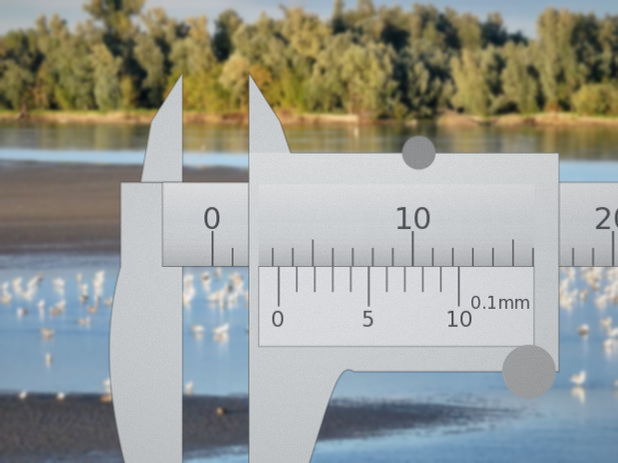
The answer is 3.3 mm
